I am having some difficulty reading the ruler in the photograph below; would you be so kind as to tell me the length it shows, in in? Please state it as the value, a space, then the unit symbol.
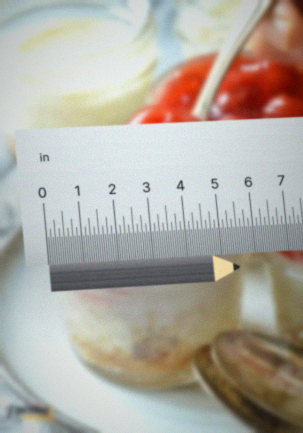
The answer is 5.5 in
